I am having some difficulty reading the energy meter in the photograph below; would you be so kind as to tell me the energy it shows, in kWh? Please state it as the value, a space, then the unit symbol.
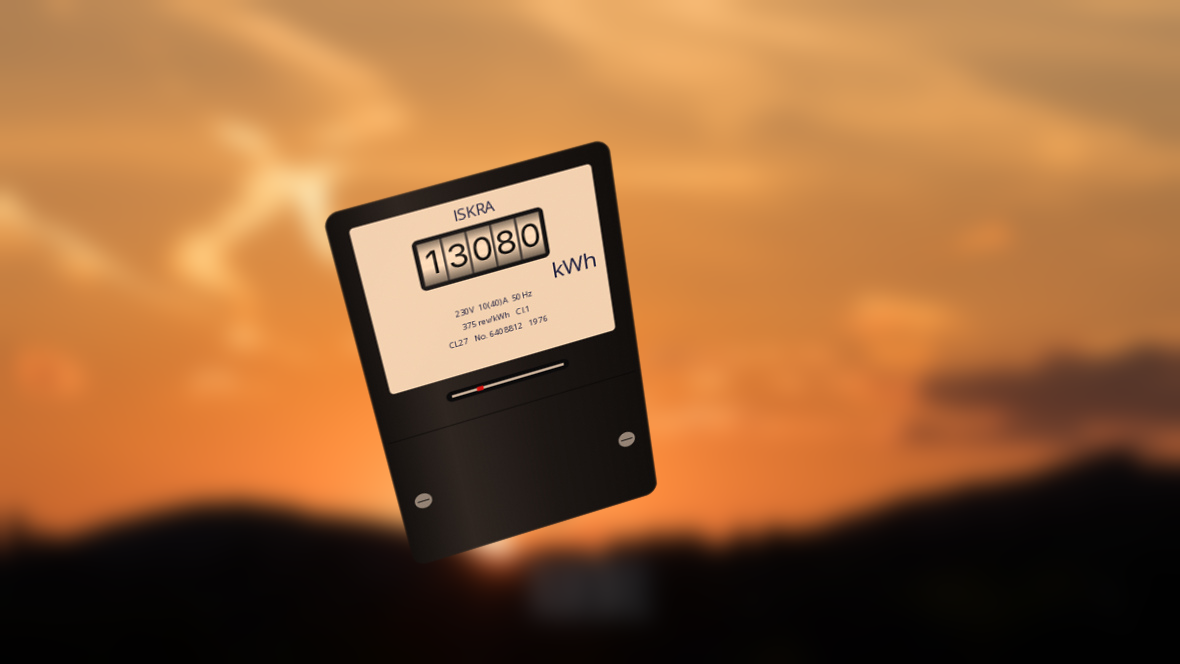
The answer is 13080 kWh
